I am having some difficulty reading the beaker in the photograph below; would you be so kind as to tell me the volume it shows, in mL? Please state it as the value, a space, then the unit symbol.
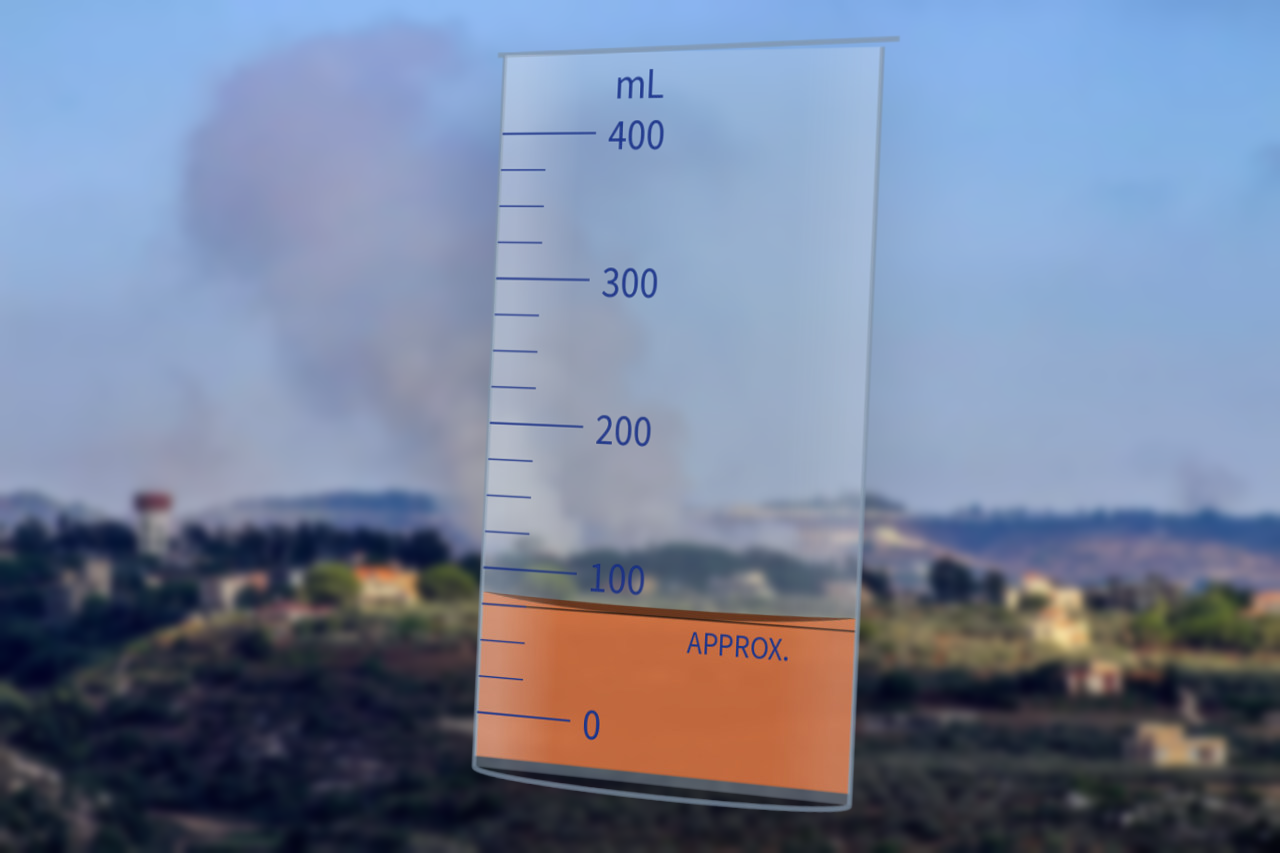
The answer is 75 mL
